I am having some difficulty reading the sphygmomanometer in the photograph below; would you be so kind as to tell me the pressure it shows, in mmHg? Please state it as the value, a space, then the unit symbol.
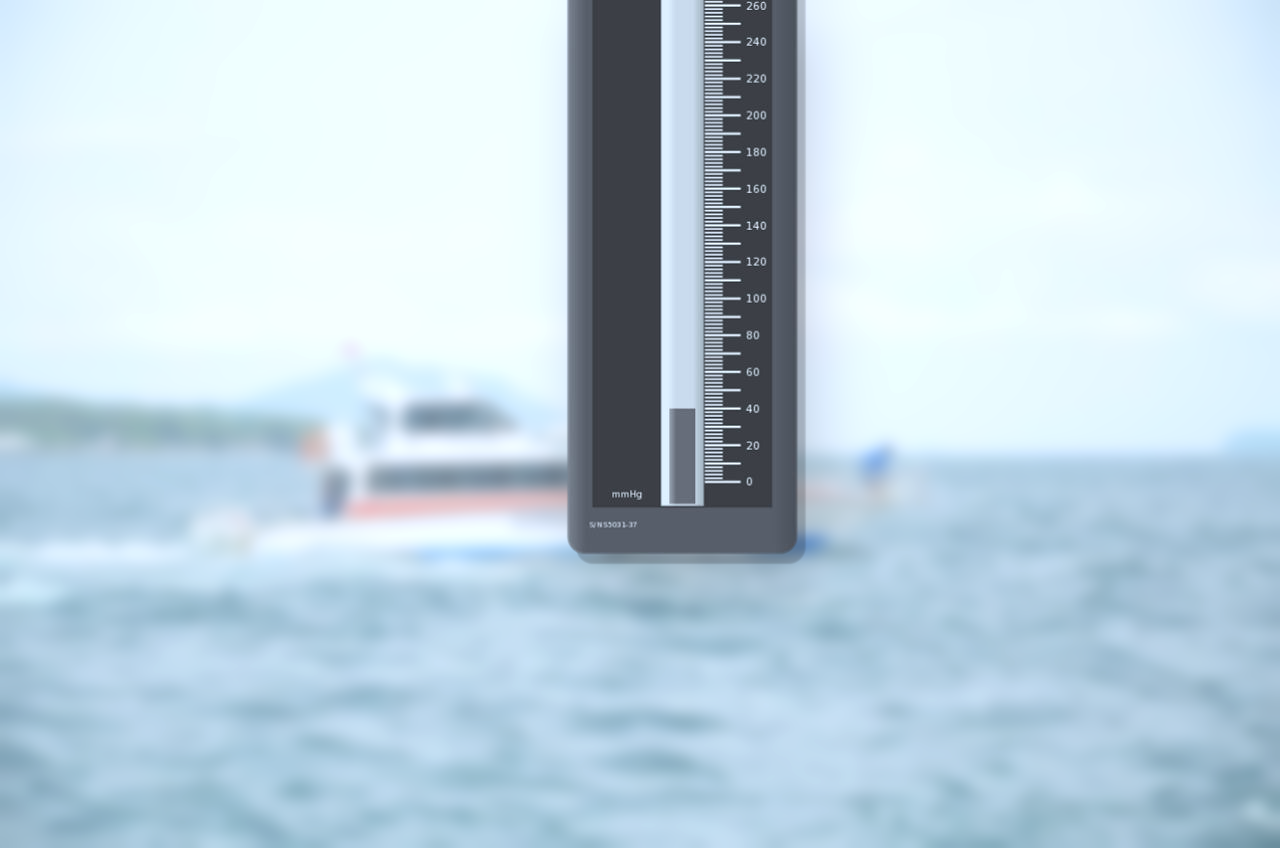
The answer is 40 mmHg
